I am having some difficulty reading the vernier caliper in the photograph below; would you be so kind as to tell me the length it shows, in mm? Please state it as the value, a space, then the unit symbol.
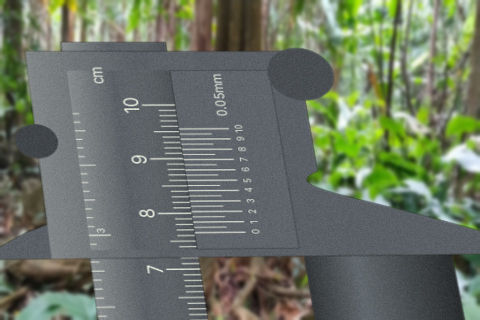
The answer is 76.5 mm
